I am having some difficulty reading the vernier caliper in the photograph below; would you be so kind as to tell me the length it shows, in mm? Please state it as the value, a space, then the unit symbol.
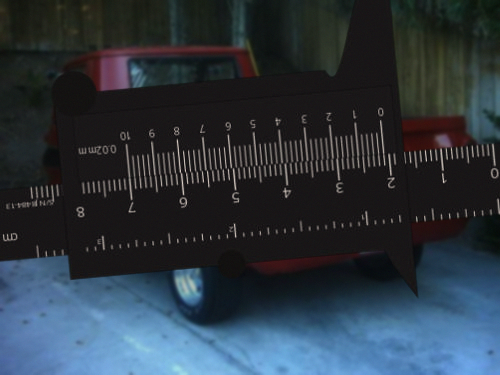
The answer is 21.0 mm
